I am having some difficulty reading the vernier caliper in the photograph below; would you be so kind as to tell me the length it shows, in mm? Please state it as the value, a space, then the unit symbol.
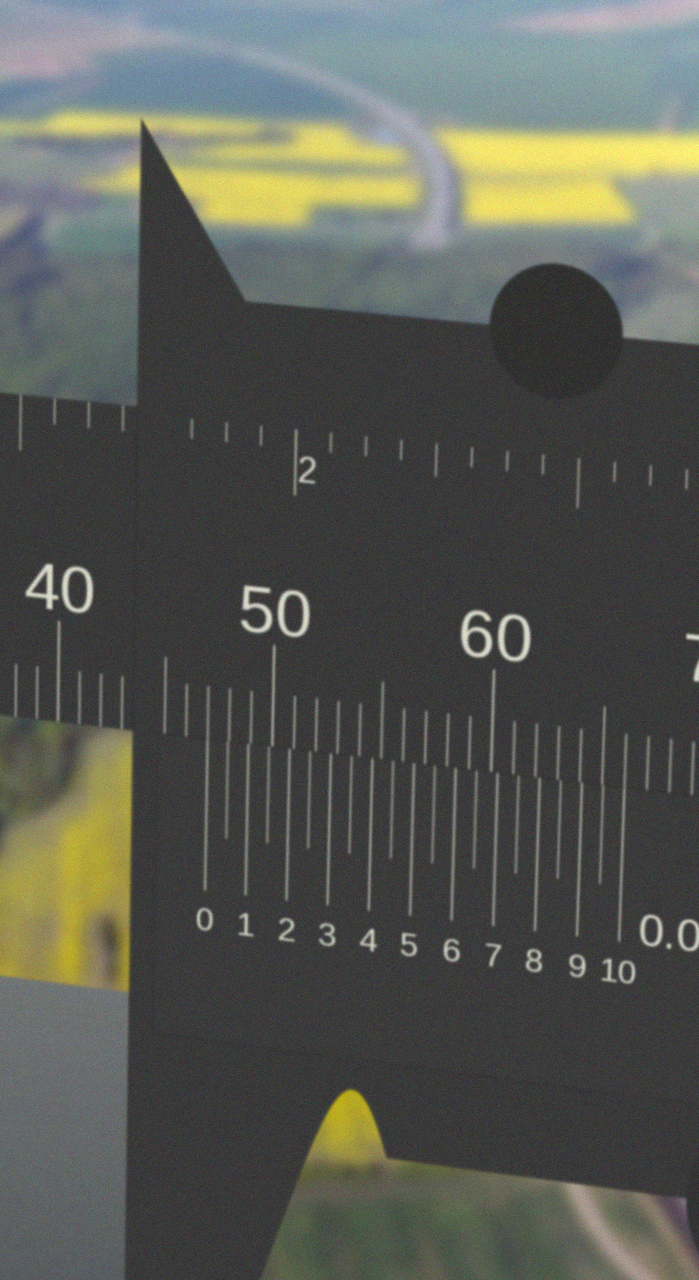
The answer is 47.0 mm
